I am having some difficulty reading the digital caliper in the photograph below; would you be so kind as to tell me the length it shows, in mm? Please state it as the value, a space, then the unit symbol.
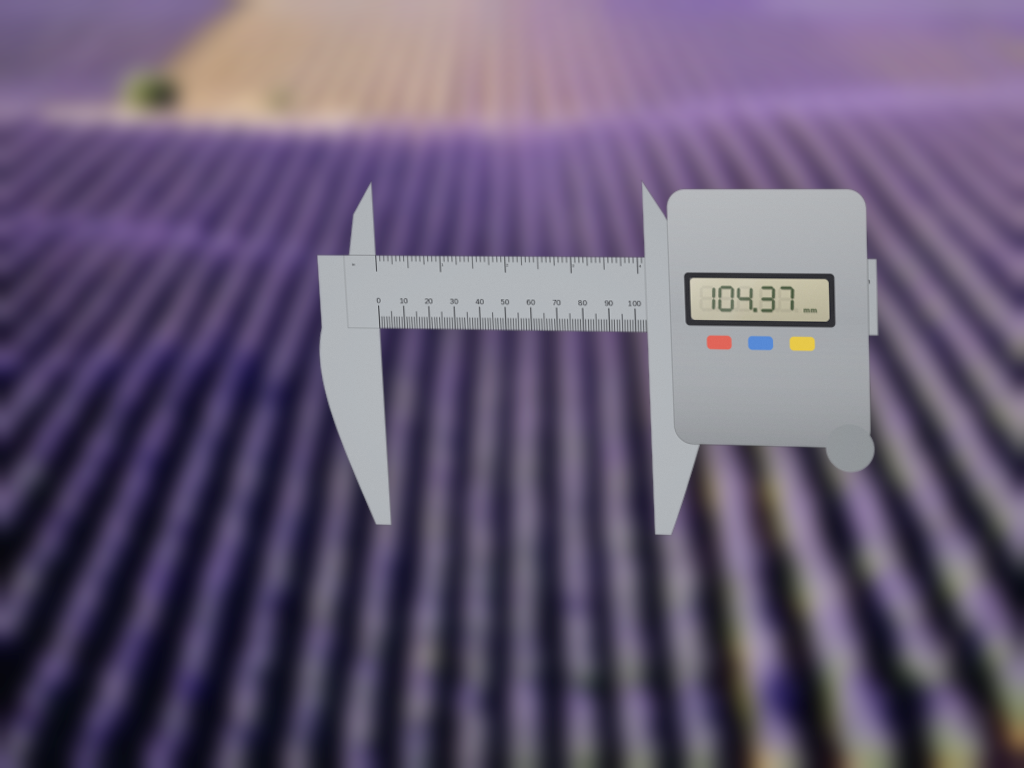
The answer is 104.37 mm
